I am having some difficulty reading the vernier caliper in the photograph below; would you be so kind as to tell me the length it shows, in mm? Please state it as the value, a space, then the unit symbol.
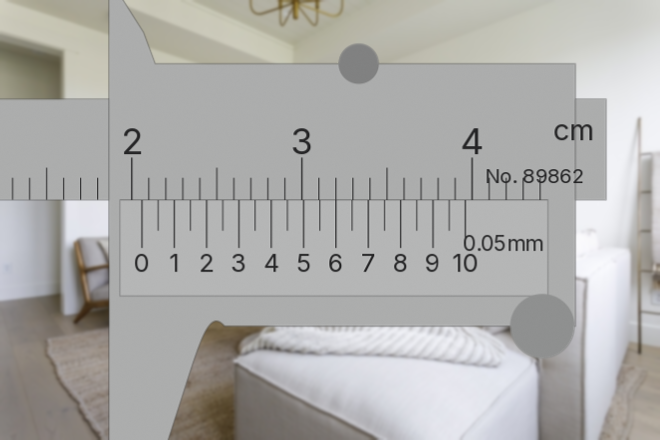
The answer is 20.6 mm
